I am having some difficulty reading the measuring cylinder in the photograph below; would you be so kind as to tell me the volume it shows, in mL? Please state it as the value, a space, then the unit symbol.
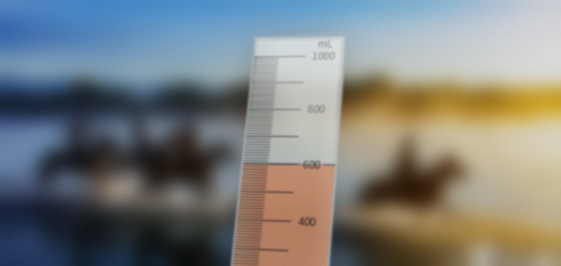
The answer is 600 mL
